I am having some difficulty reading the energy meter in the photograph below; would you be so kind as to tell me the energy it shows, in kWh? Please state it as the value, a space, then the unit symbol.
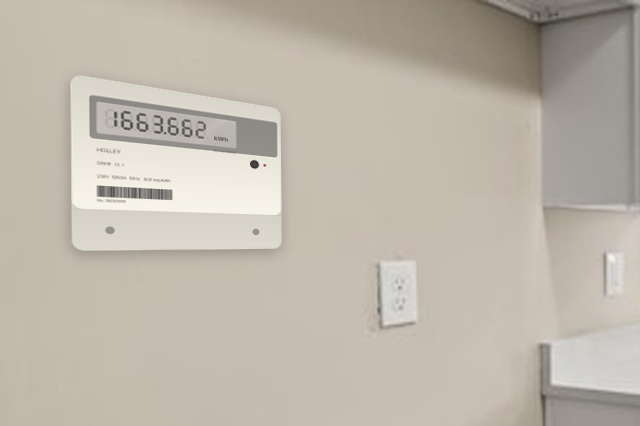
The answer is 1663.662 kWh
